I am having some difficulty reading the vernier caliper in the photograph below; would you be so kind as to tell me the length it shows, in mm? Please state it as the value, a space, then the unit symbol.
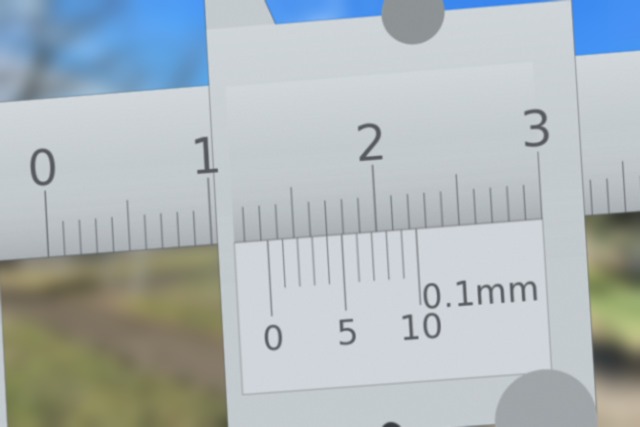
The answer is 13.4 mm
